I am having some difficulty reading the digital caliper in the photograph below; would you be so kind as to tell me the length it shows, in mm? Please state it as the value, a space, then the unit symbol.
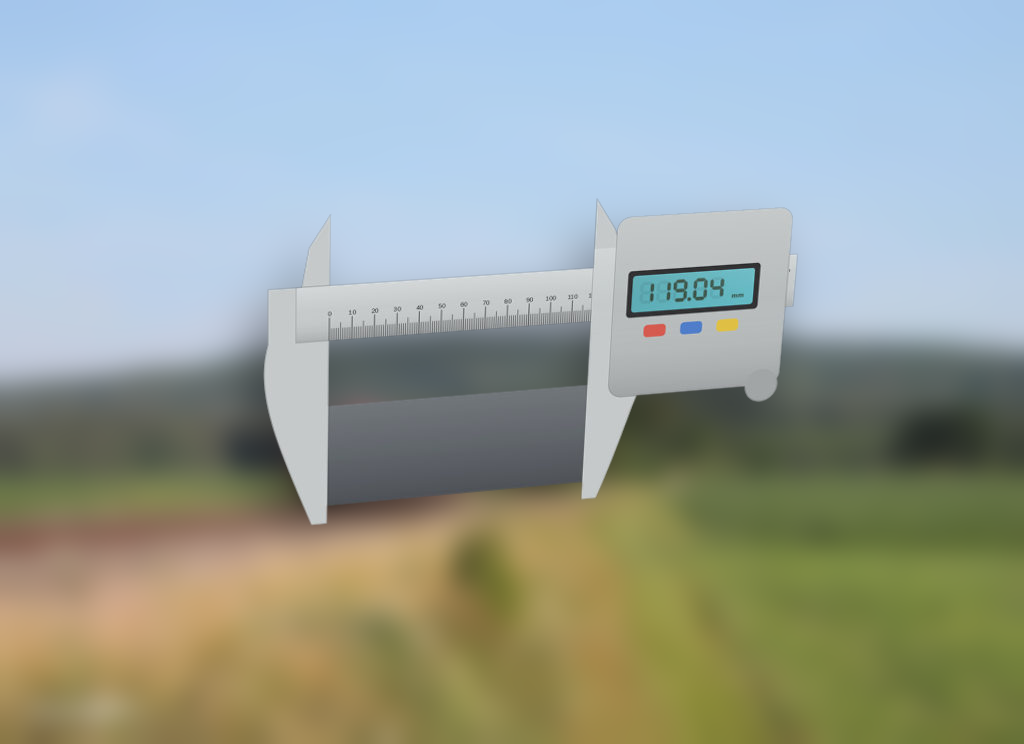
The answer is 119.04 mm
